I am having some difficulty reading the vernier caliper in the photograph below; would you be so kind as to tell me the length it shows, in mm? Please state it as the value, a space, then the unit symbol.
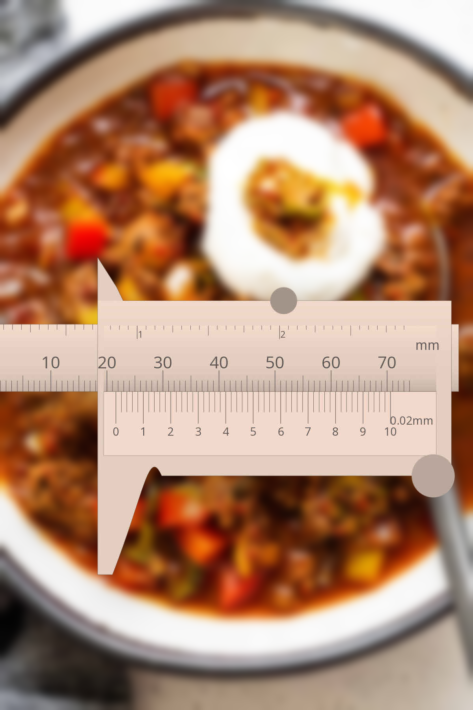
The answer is 21.6 mm
